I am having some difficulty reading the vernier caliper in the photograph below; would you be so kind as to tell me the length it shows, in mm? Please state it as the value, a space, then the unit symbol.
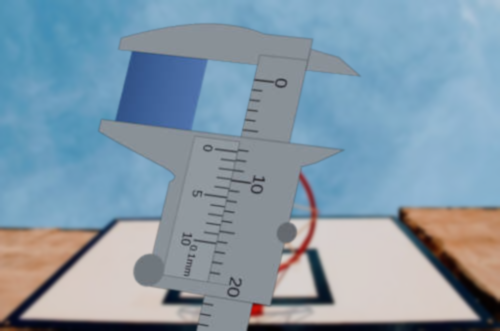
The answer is 7.2 mm
